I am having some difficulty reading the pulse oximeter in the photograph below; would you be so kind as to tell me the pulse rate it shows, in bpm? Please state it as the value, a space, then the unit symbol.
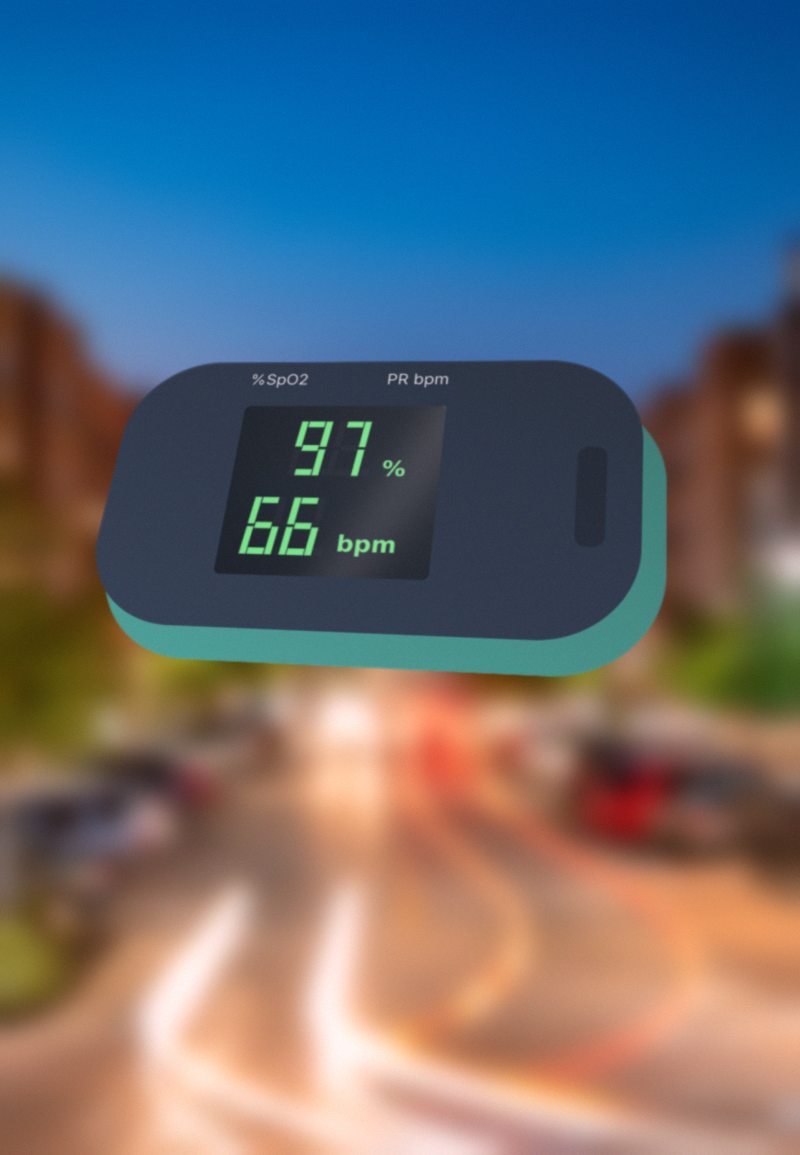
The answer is 66 bpm
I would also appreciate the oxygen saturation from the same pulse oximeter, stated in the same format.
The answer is 97 %
